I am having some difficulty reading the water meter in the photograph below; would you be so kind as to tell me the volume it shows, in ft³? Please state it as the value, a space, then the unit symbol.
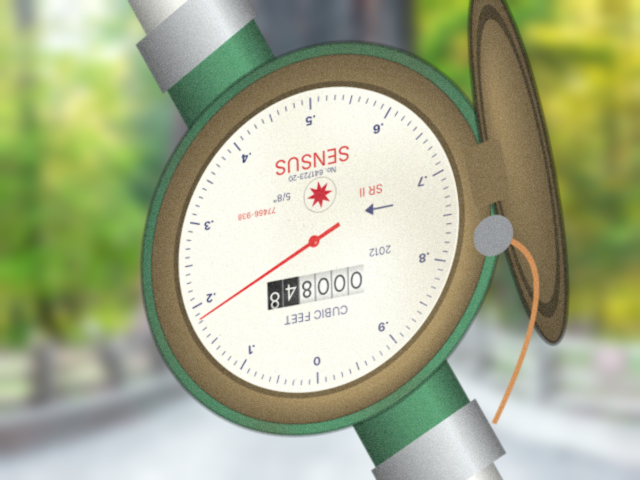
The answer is 848.18 ft³
